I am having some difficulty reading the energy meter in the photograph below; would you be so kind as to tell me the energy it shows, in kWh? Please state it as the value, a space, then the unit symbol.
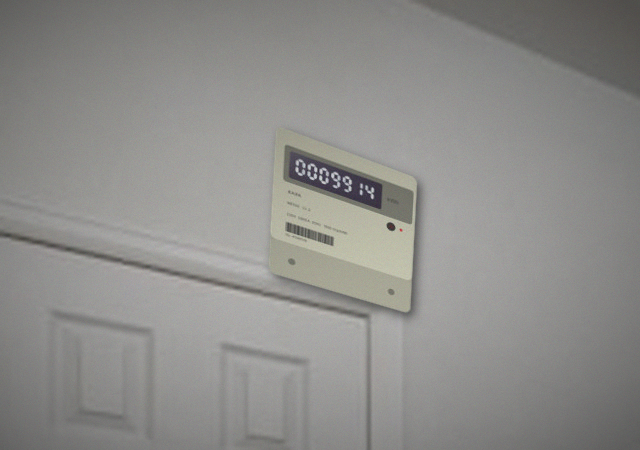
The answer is 9914 kWh
